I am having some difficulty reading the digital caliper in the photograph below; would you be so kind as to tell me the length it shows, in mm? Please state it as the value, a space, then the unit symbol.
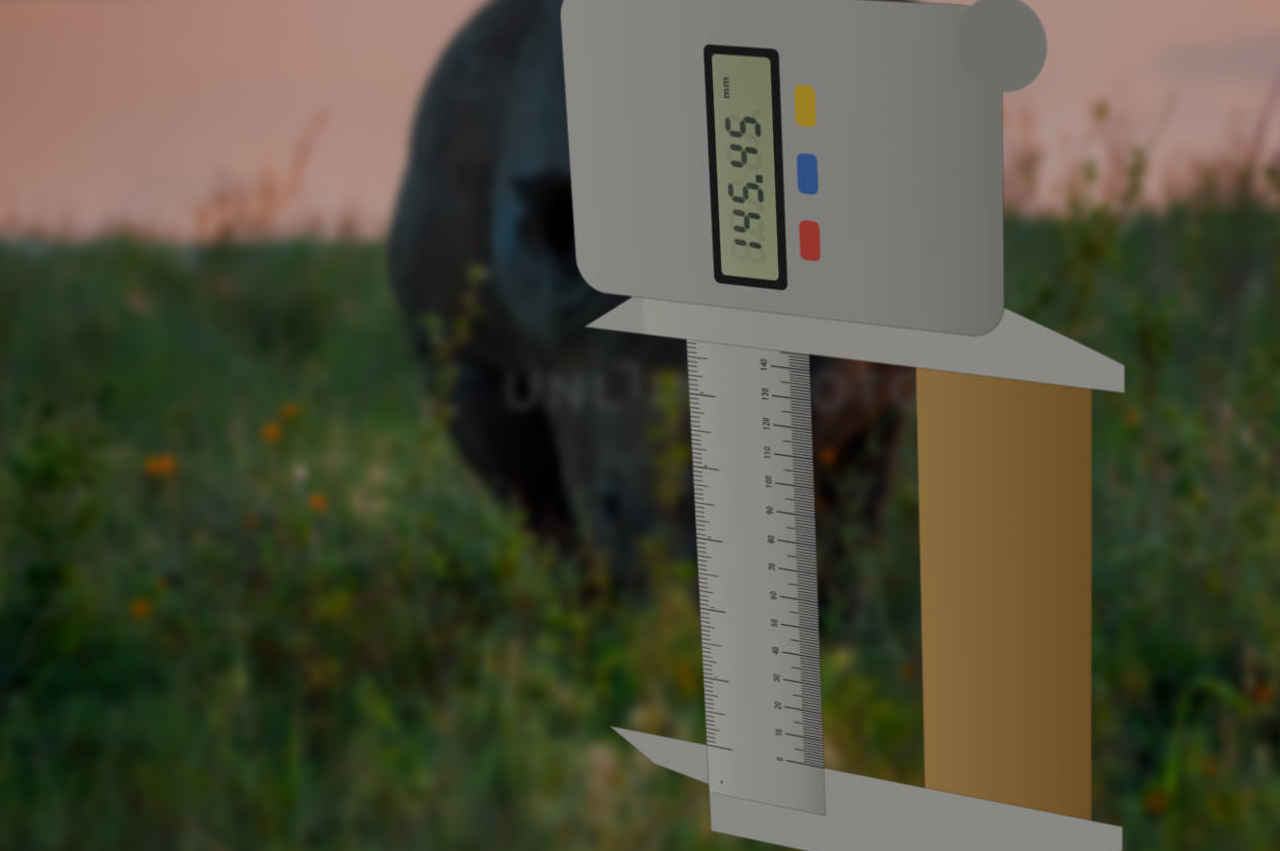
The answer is 145.45 mm
